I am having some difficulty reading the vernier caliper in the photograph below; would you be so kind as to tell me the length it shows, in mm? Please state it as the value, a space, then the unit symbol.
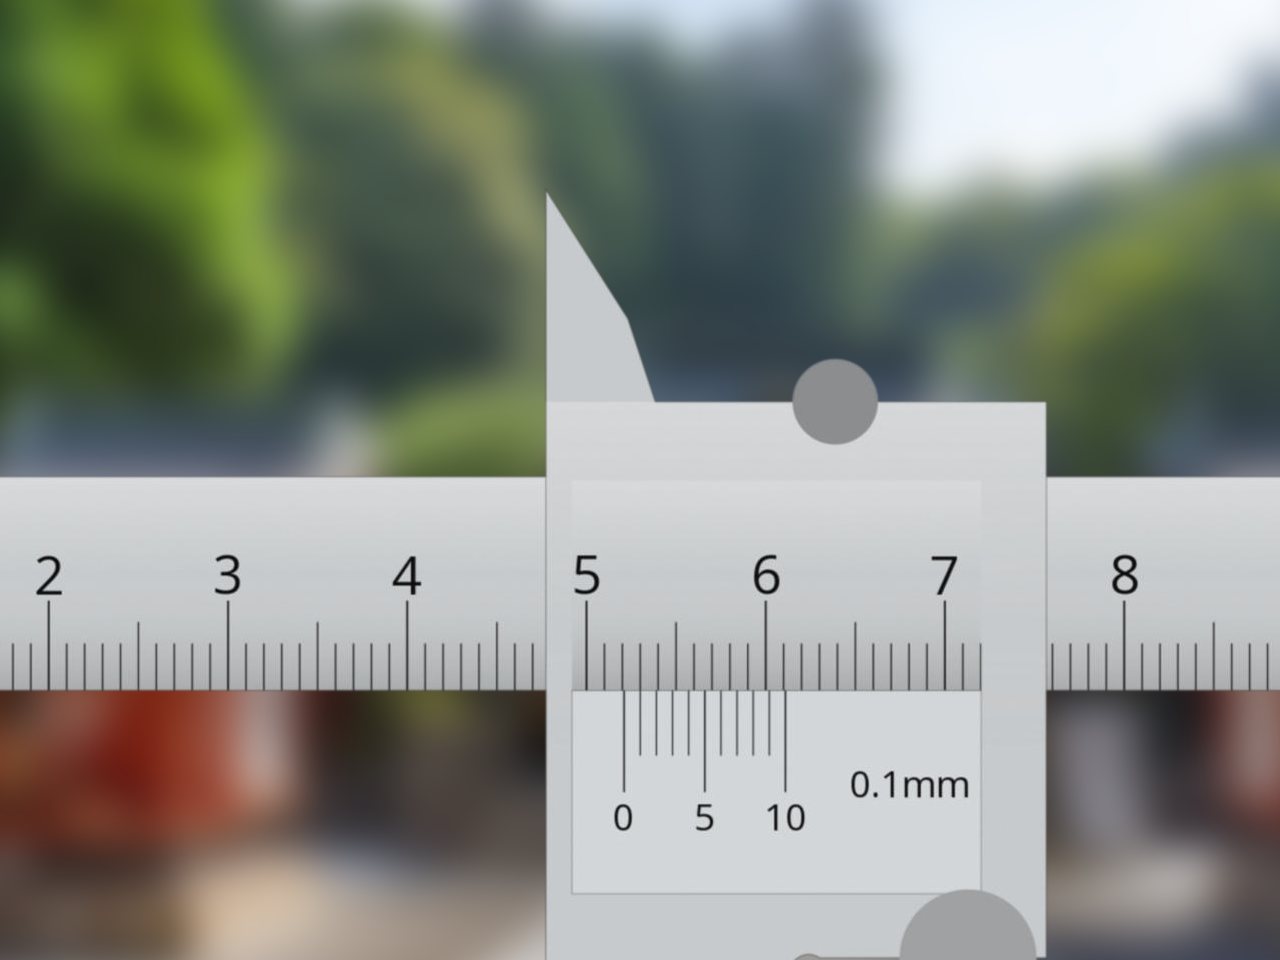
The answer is 52.1 mm
